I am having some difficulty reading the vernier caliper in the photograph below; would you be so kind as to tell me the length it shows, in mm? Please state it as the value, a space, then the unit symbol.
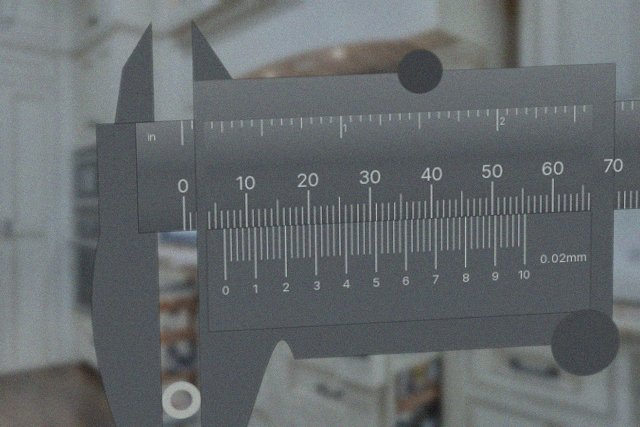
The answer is 6.4 mm
